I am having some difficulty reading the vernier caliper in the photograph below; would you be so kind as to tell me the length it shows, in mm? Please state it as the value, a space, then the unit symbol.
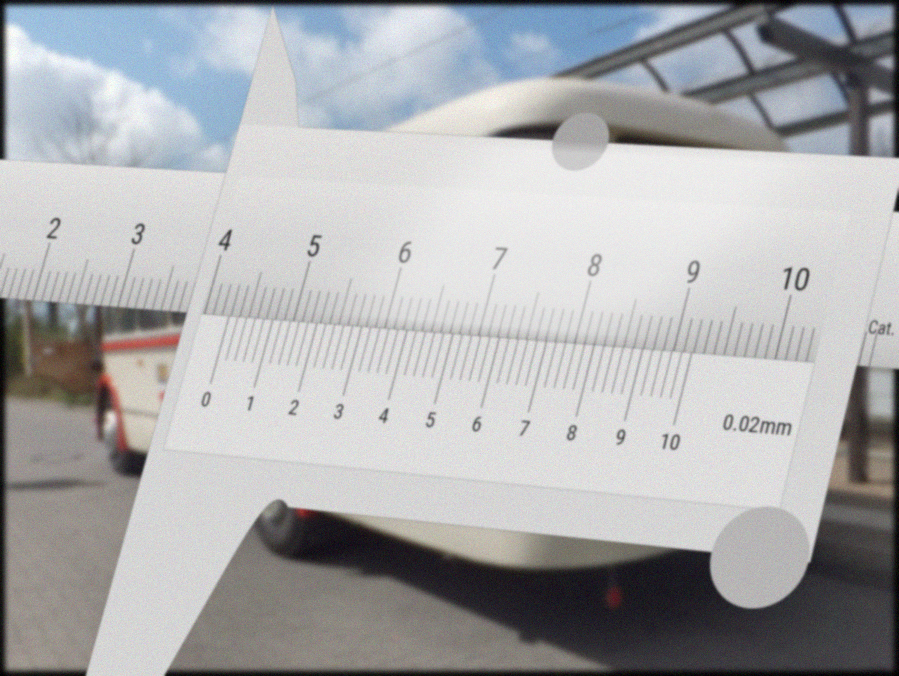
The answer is 42.8 mm
